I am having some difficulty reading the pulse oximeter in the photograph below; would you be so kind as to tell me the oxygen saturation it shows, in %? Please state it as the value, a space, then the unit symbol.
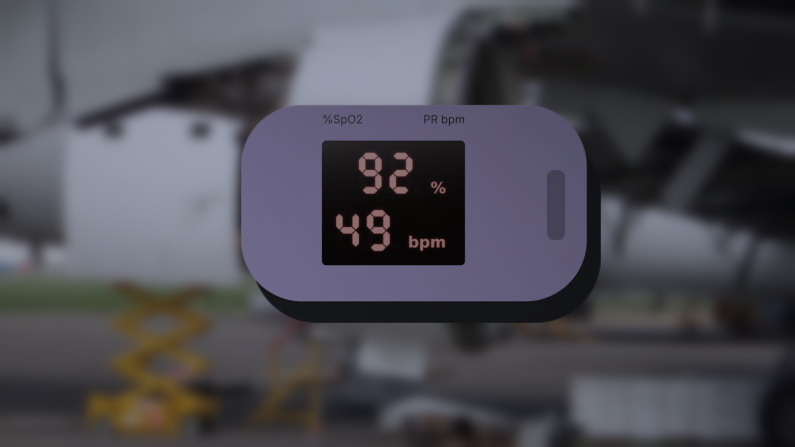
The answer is 92 %
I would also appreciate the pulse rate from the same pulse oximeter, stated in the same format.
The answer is 49 bpm
